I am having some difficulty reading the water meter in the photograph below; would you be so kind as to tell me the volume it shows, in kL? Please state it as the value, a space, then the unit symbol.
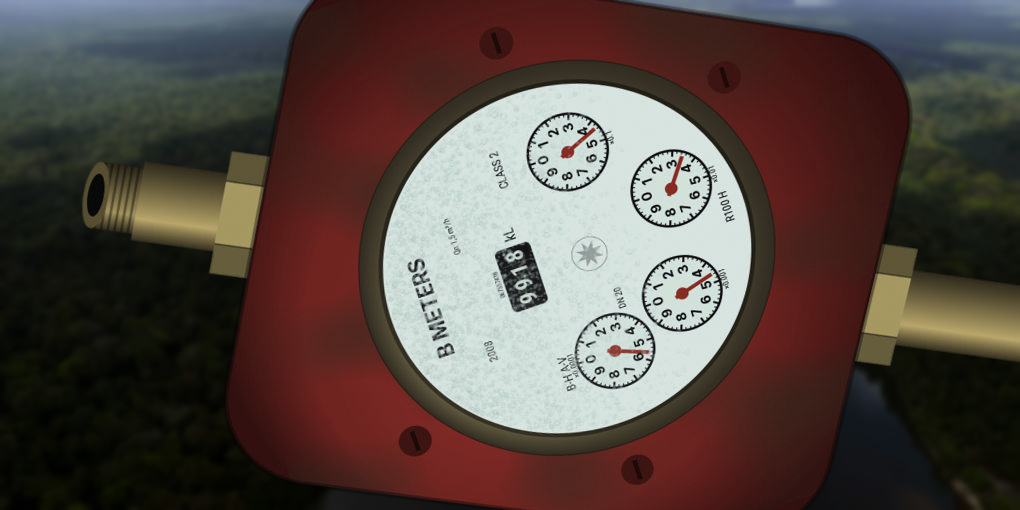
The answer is 9918.4345 kL
